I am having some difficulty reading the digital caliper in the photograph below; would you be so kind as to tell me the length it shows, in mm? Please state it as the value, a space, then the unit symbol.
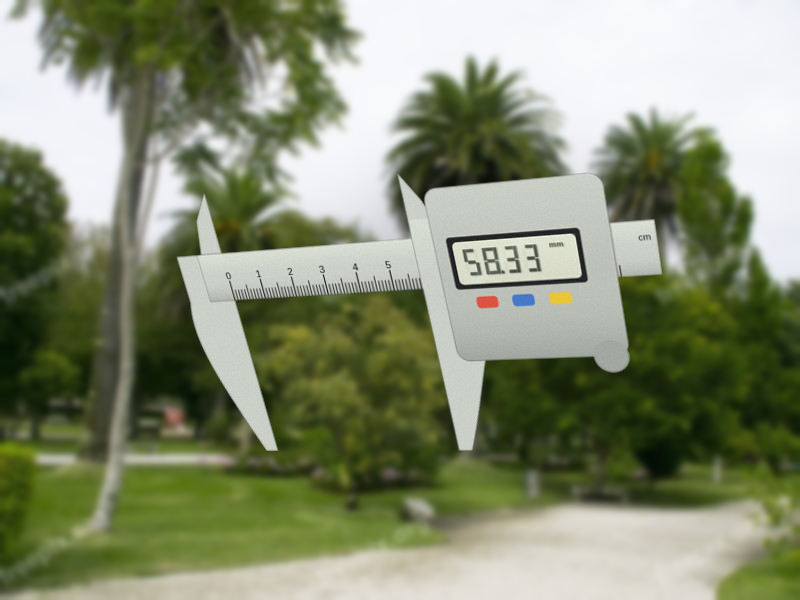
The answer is 58.33 mm
